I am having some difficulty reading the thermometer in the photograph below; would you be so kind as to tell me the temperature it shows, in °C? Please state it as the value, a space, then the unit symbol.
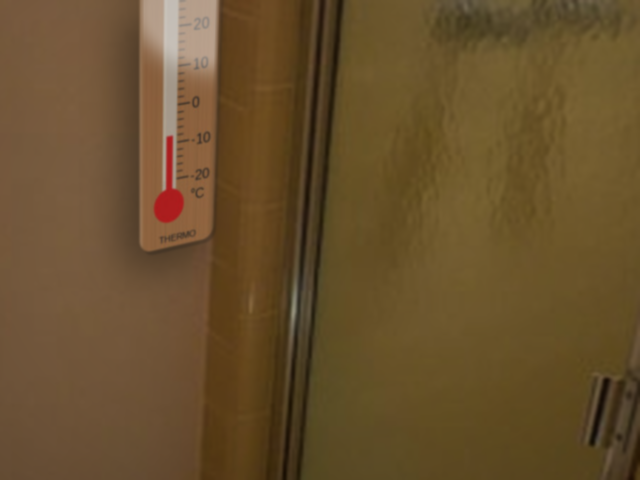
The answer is -8 °C
